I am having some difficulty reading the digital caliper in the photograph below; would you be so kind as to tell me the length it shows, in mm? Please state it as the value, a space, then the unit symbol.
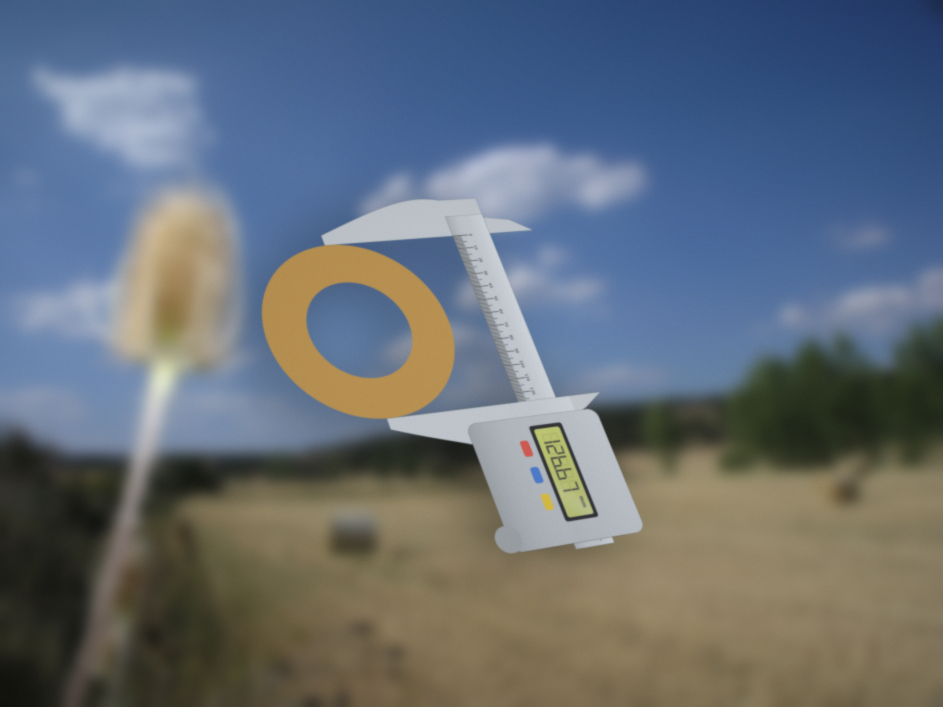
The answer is 126.67 mm
